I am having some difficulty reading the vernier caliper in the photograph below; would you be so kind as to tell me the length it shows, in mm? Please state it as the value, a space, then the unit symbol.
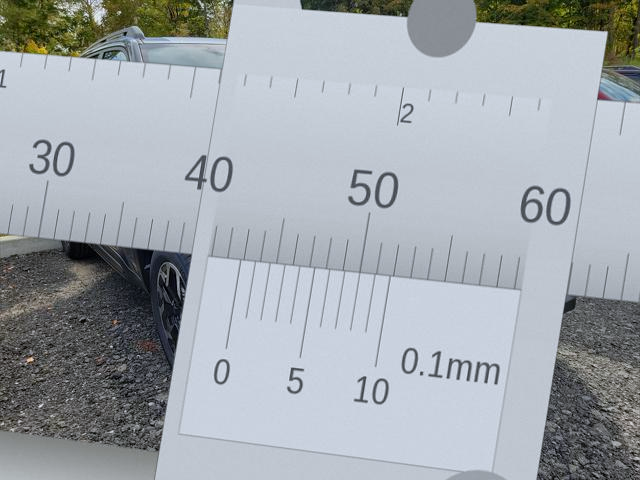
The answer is 42.8 mm
